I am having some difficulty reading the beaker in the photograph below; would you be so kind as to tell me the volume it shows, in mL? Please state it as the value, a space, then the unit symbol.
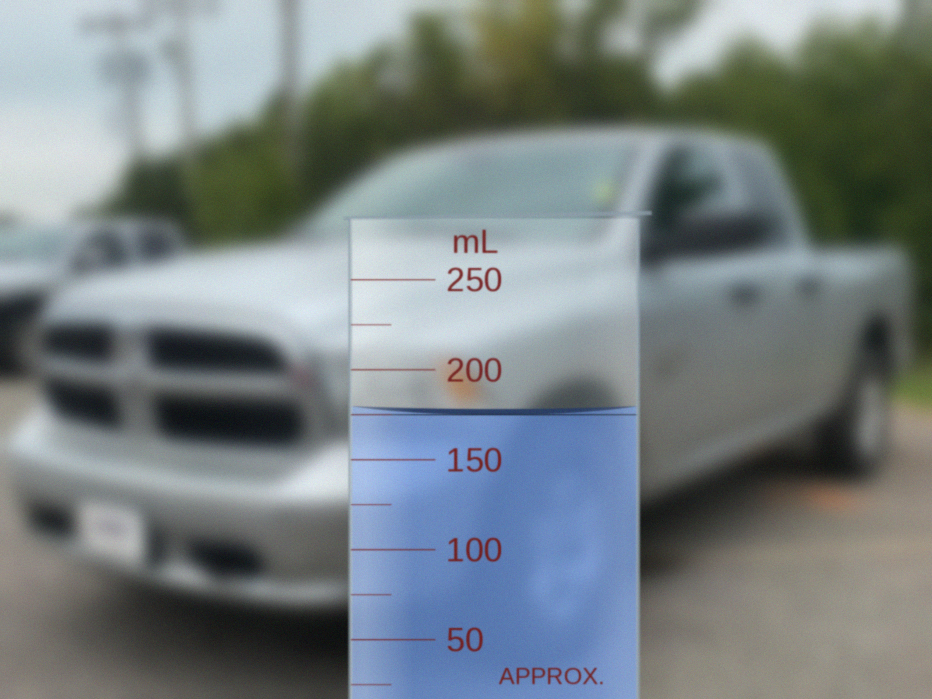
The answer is 175 mL
